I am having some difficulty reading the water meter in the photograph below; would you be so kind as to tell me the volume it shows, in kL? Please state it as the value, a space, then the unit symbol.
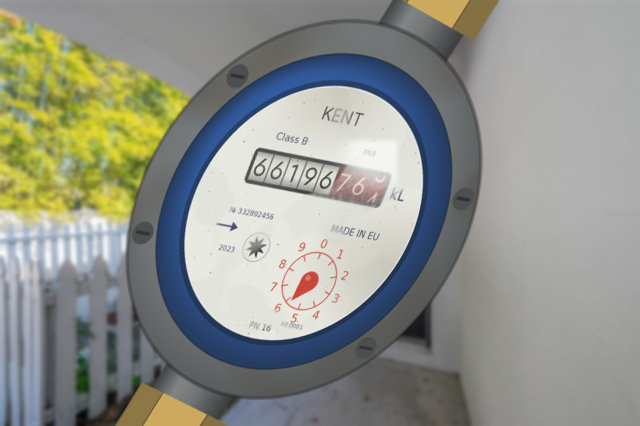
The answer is 66196.7635 kL
